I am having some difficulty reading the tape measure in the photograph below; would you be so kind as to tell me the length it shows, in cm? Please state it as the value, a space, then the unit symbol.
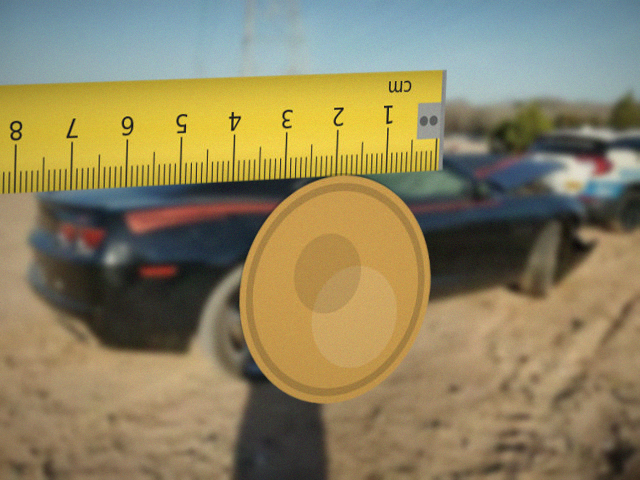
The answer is 3.8 cm
